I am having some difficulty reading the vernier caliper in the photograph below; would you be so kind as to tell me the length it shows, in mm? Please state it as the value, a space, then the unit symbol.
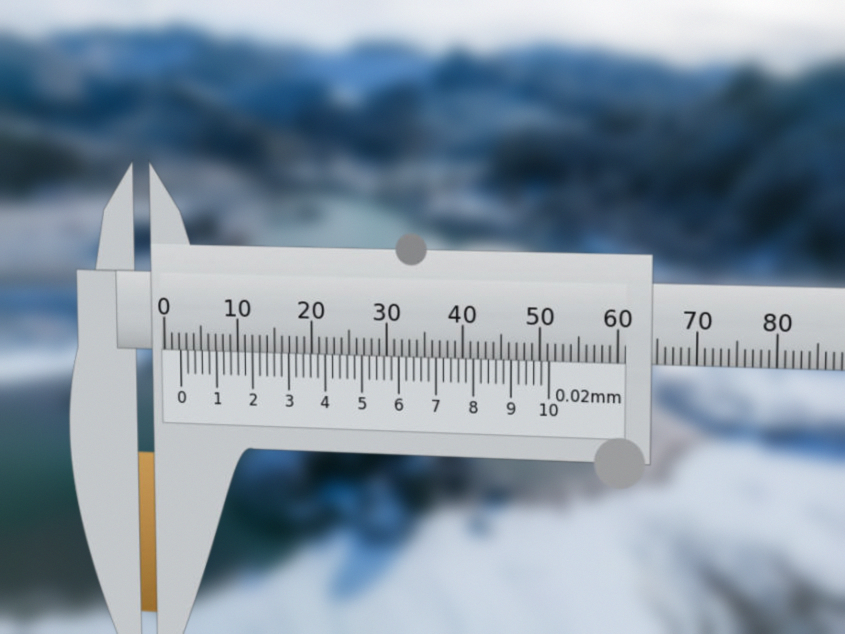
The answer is 2.2 mm
